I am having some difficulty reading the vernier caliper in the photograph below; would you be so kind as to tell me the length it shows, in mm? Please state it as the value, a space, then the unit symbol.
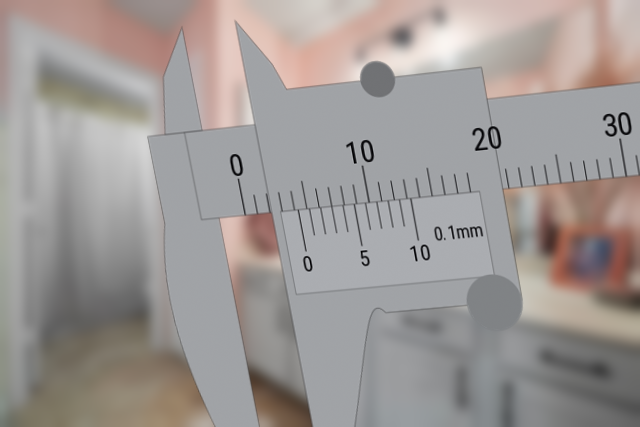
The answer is 4.3 mm
